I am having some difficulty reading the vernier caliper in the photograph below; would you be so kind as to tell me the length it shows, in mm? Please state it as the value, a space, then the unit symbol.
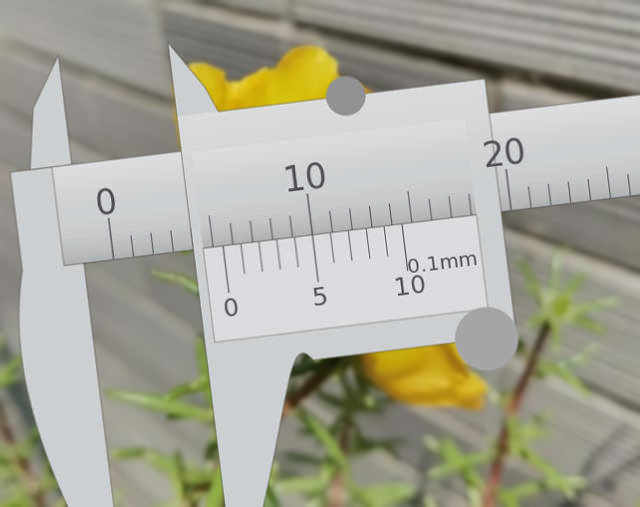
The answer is 5.5 mm
